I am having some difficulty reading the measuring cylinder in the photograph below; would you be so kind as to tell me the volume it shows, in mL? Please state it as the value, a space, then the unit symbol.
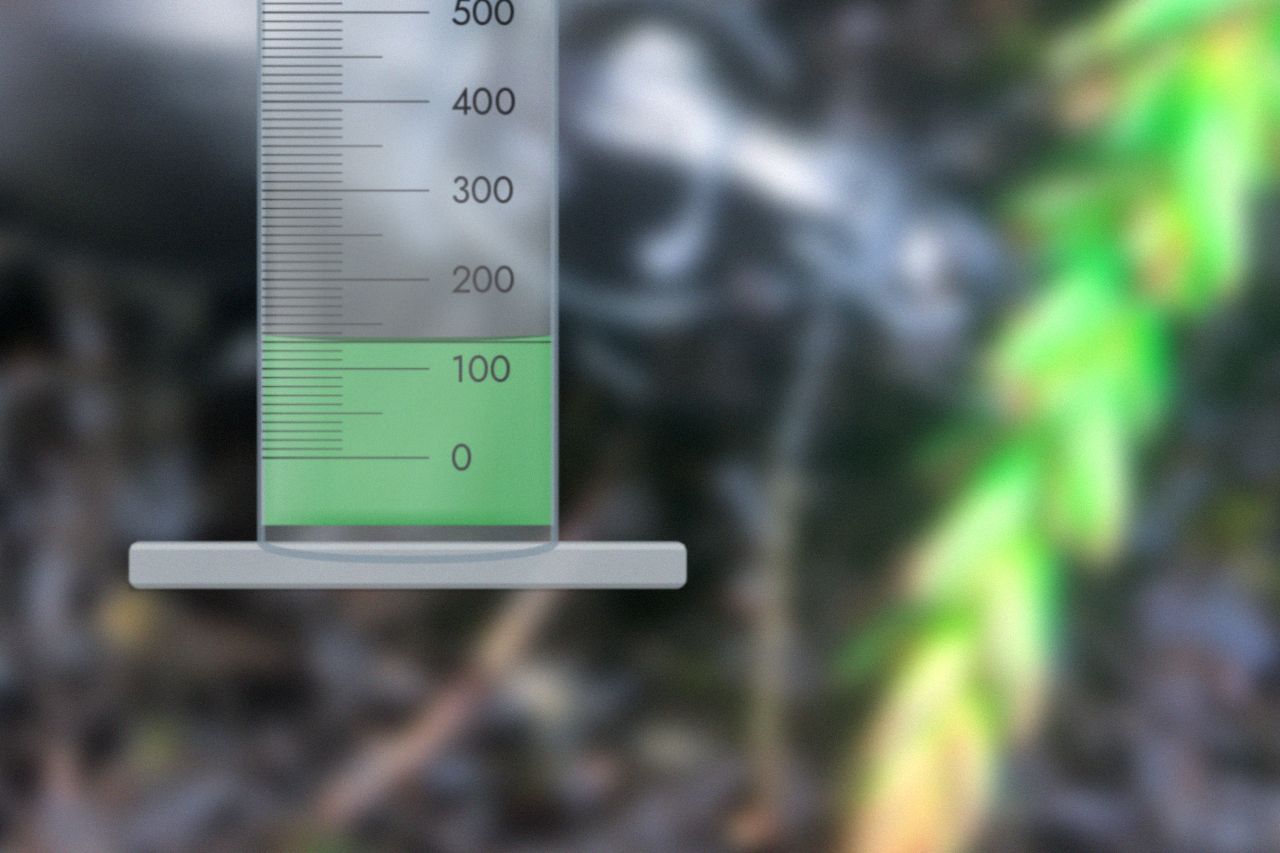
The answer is 130 mL
